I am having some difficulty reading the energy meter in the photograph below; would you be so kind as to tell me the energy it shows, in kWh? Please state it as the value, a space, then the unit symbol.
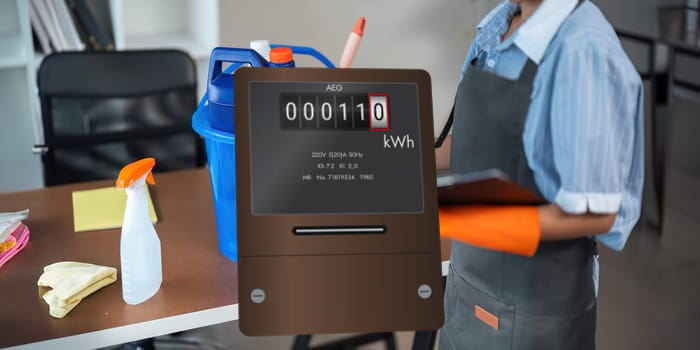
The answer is 11.0 kWh
